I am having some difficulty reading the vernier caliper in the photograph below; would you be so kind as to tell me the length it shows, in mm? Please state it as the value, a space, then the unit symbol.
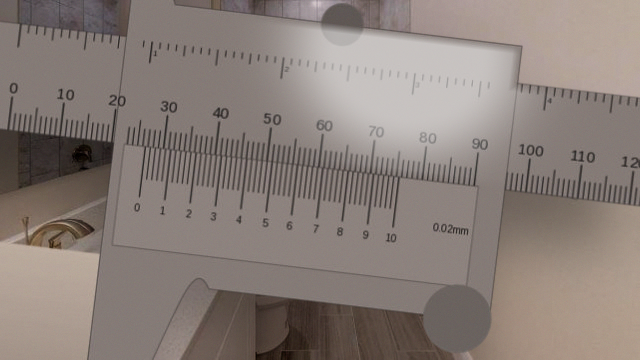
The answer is 26.5 mm
